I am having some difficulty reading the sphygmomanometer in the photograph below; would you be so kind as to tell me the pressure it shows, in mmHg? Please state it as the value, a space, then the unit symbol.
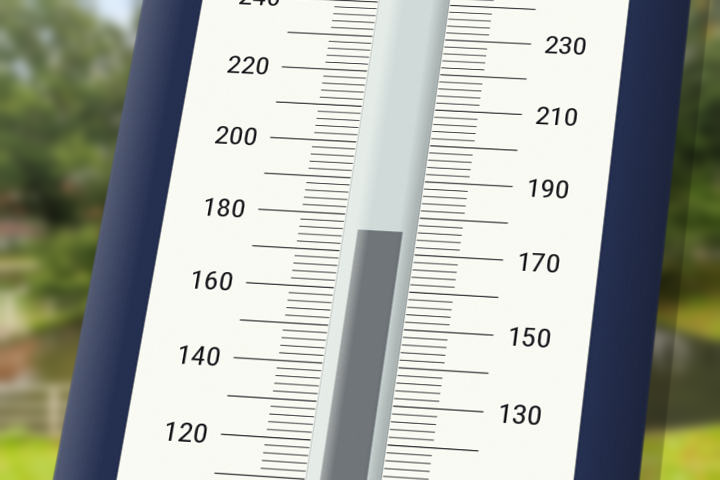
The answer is 176 mmHg
